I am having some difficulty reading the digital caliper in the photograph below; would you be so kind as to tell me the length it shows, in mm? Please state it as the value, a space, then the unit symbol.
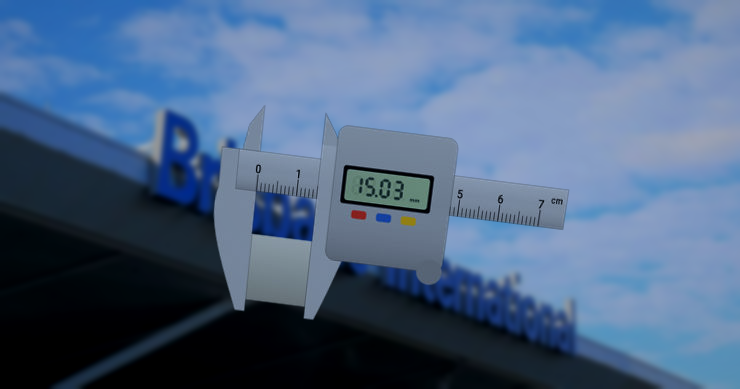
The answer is 15.03 mm
